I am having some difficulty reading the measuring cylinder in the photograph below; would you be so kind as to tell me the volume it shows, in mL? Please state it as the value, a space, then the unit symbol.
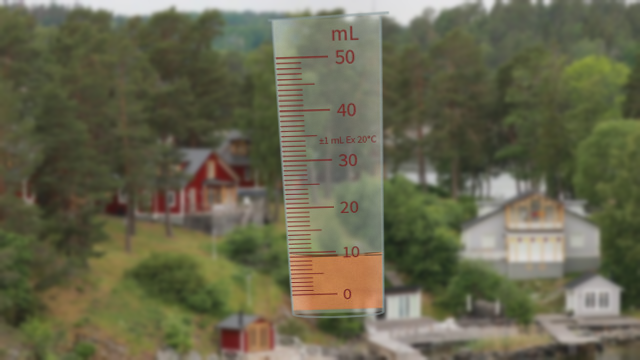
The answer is 9 mL
